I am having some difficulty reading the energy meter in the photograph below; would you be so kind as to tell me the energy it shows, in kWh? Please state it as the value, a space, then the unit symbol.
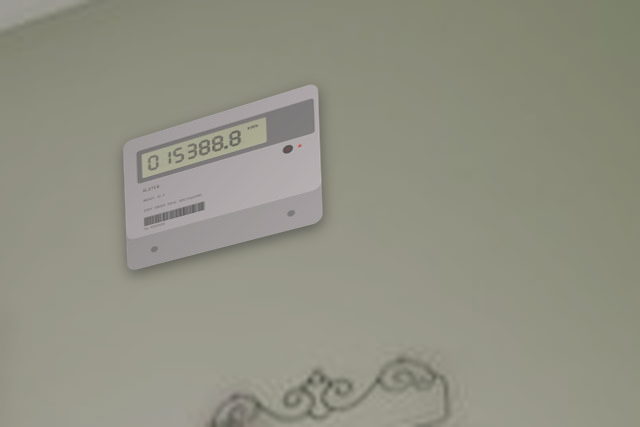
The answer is 15388.8 kWh
